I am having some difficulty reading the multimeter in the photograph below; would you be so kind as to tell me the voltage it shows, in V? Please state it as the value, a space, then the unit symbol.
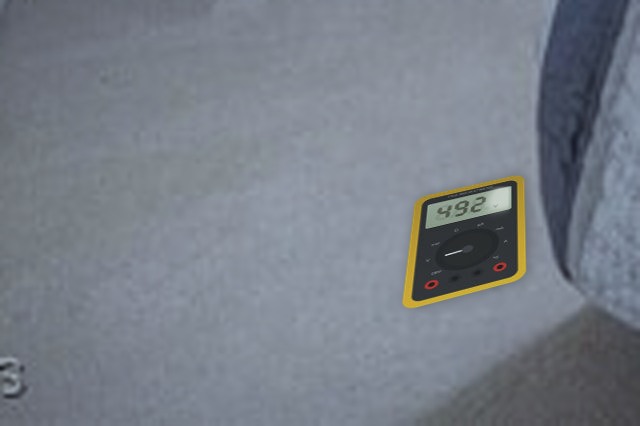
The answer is 492 V
